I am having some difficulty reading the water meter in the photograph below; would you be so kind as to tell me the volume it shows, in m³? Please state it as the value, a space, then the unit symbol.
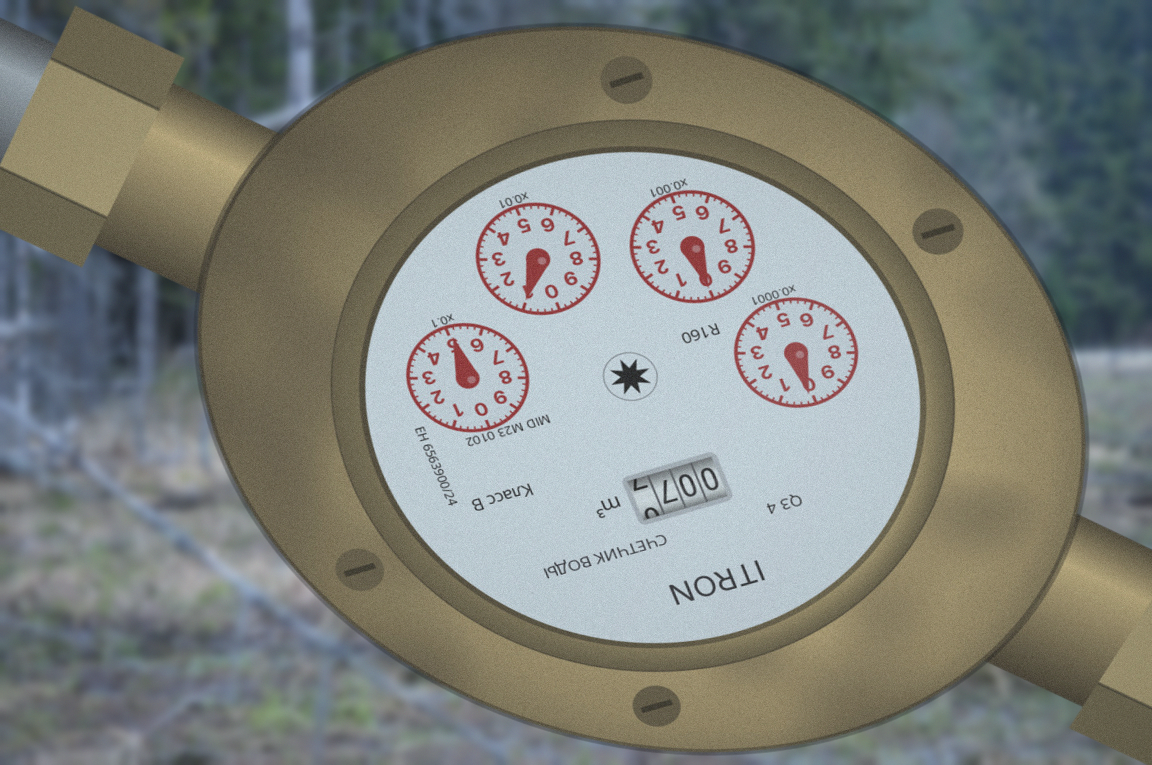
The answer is 76.5100 m³
